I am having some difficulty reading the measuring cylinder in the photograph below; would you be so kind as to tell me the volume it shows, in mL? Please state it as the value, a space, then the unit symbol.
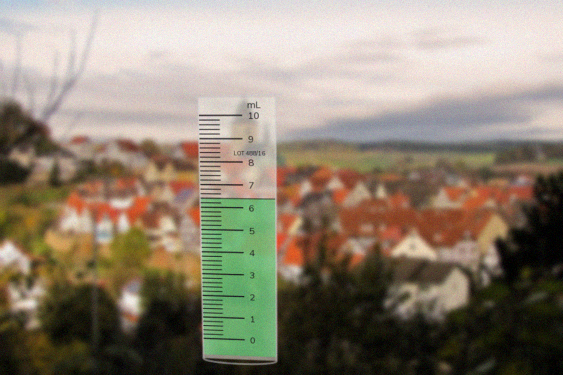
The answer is 6.4 mL
